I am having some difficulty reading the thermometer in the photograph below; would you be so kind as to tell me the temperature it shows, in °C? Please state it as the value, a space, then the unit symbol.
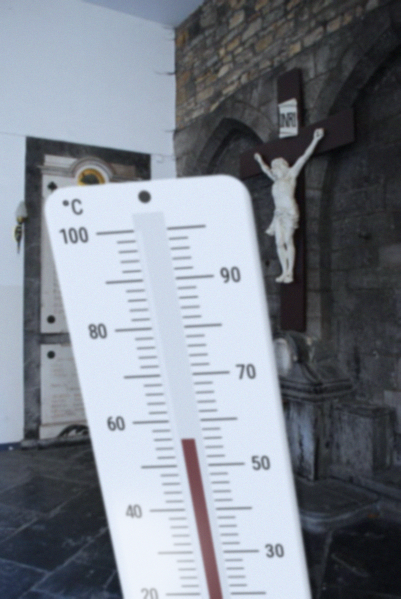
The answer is 56 °C
